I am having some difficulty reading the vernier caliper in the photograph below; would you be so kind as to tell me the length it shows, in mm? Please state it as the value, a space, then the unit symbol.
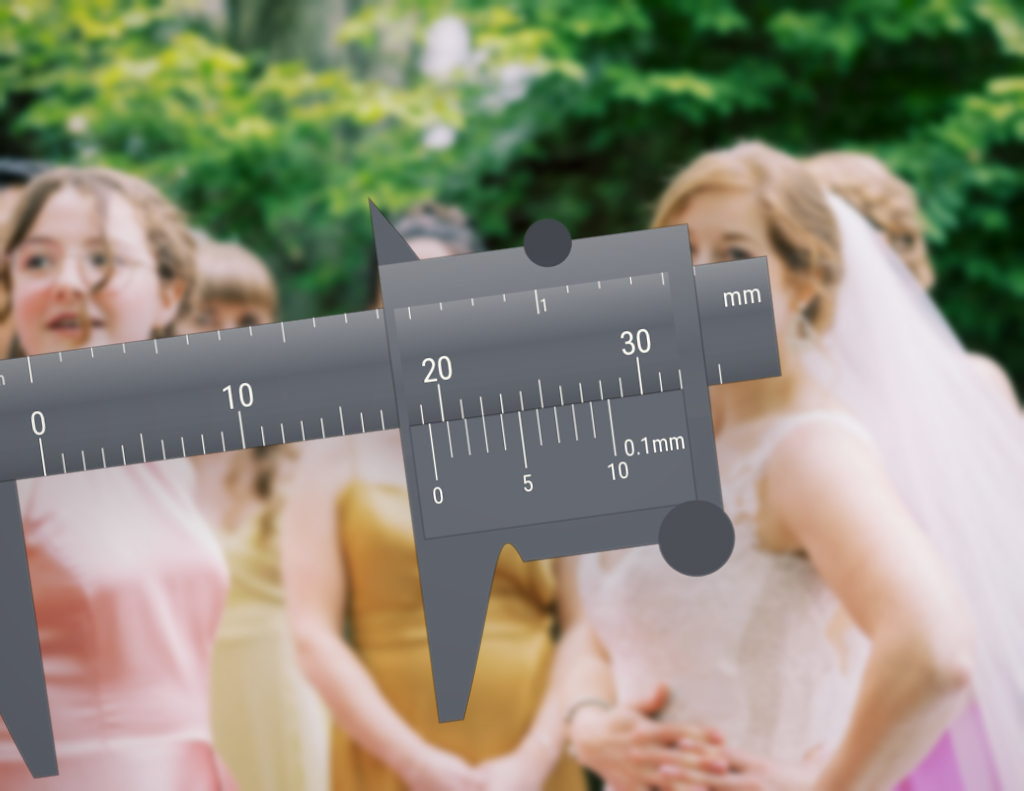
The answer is 19.3 mm
